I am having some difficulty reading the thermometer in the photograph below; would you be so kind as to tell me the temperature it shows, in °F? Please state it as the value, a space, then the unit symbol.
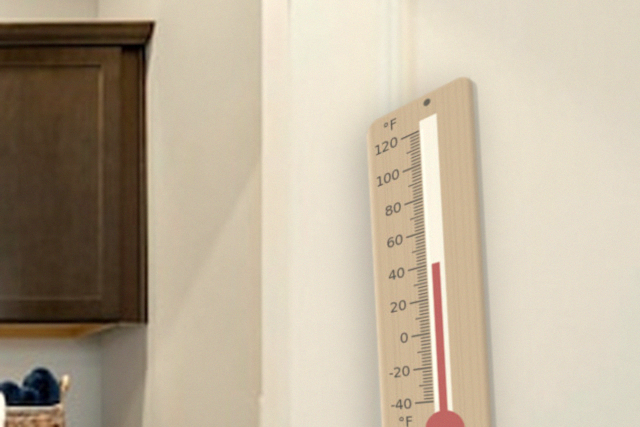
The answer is 40 °F
